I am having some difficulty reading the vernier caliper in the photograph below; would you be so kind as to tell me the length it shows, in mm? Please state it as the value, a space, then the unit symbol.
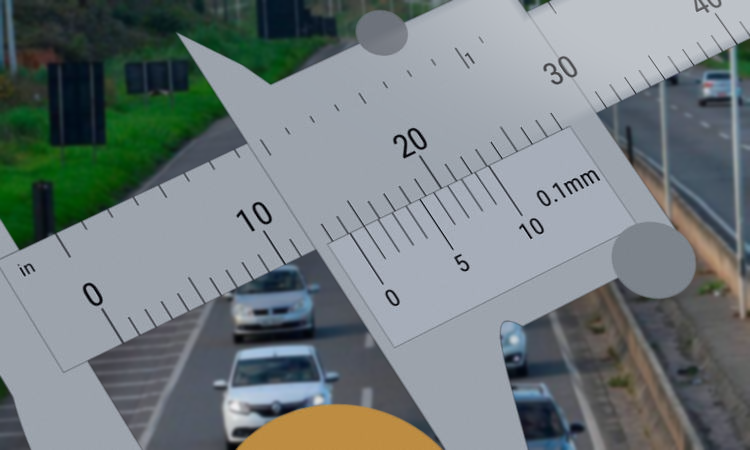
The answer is 14.1 mm
